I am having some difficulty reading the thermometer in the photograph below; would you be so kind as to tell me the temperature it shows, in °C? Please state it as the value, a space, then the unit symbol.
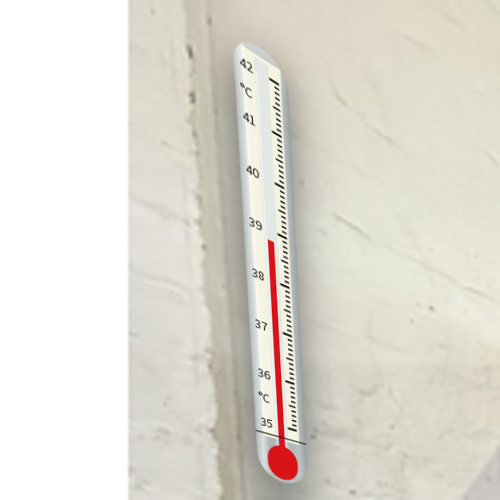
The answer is 38.8 °C
